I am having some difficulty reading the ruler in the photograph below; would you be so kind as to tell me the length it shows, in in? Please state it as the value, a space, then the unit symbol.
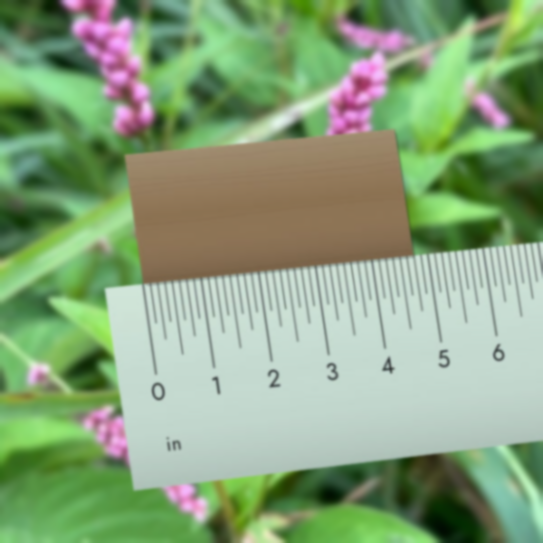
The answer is 4.75 in
